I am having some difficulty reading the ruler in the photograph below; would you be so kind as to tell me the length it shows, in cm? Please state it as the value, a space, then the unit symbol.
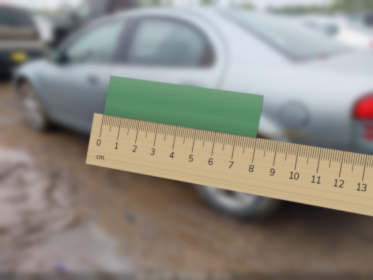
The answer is 8 cm
